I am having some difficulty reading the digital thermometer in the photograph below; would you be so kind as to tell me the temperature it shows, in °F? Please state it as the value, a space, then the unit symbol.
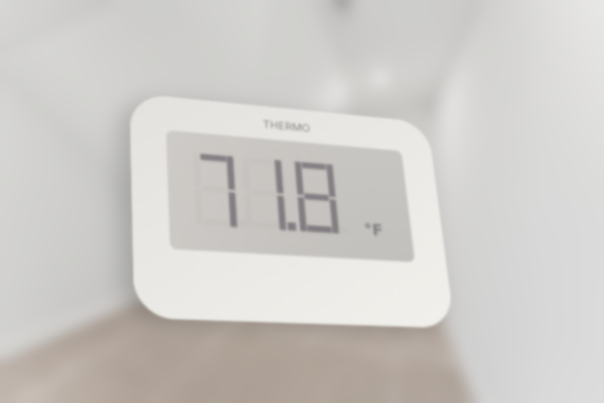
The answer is 71.8 °F
